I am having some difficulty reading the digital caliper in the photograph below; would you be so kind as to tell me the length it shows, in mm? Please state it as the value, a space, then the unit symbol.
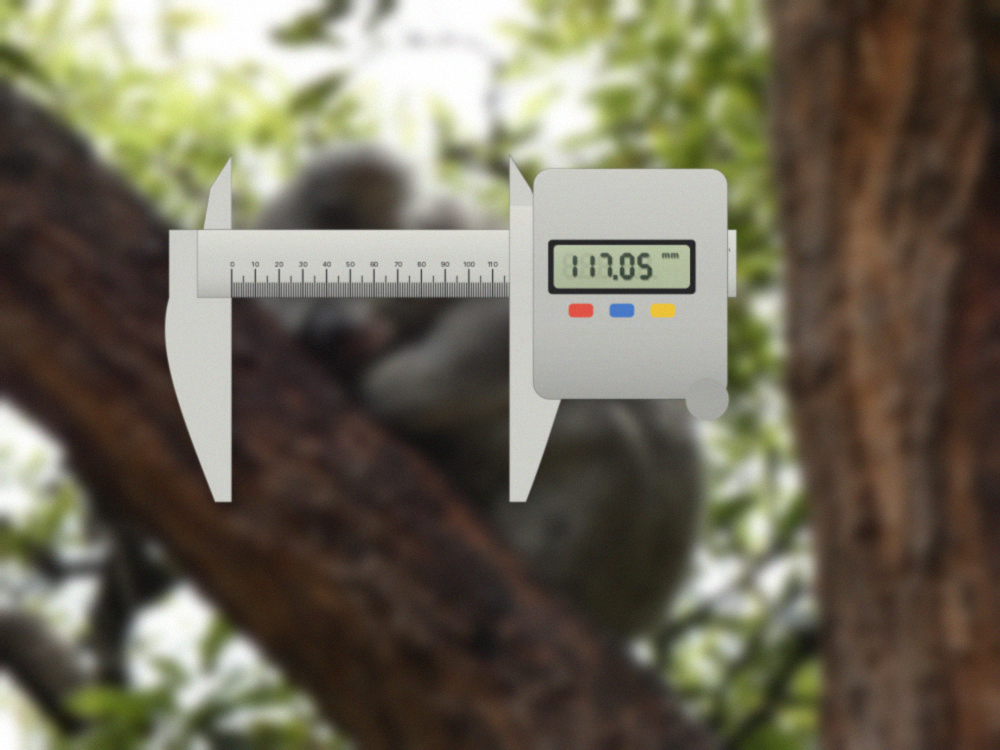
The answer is 117.05 mm
